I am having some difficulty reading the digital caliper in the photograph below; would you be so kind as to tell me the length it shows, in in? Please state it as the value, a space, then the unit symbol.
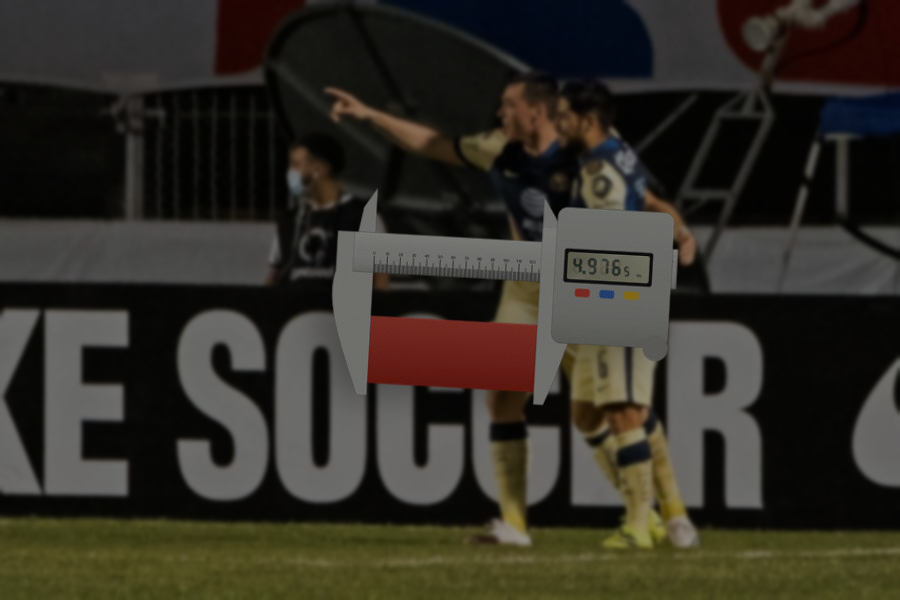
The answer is 4.9765 in
